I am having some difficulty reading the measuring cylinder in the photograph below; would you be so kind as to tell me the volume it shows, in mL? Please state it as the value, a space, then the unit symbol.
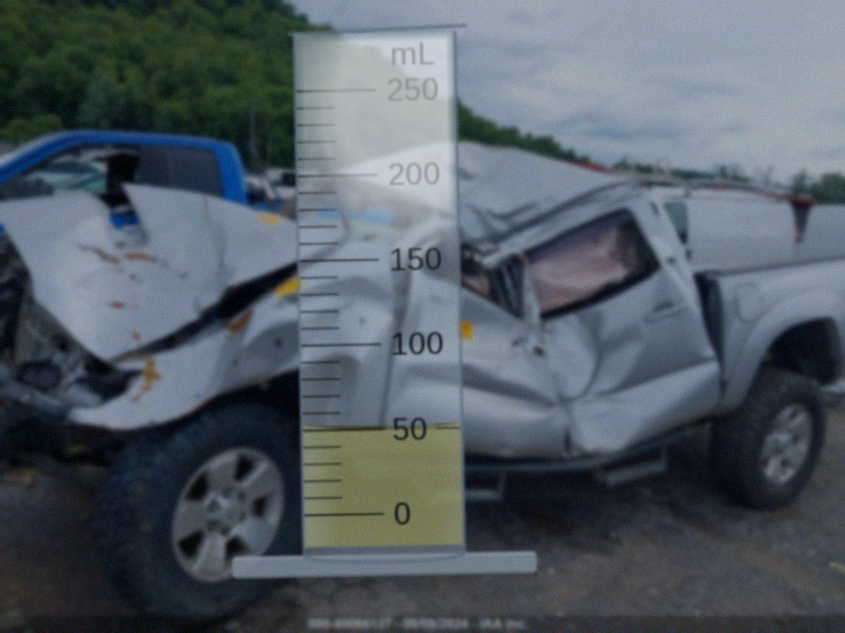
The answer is 50 mL
